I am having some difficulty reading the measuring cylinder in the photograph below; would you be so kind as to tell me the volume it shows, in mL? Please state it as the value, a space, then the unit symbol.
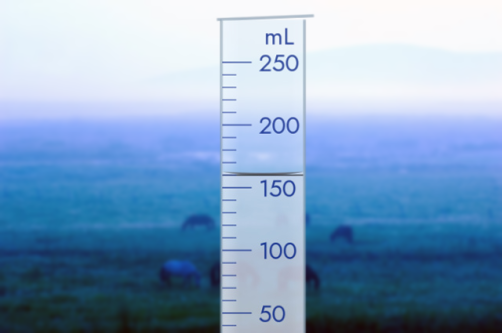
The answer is 160 mL
